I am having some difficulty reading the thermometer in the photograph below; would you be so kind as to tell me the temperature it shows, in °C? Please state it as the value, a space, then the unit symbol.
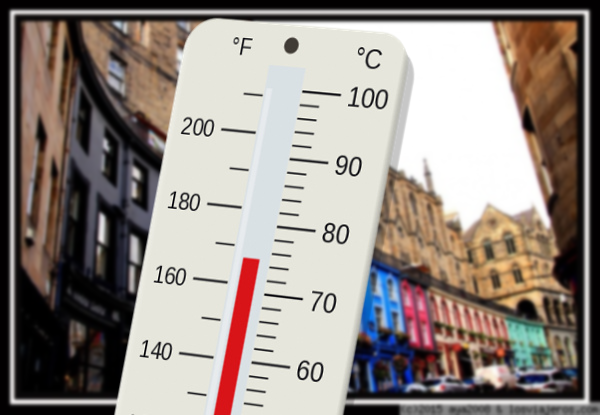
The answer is 75 °C
